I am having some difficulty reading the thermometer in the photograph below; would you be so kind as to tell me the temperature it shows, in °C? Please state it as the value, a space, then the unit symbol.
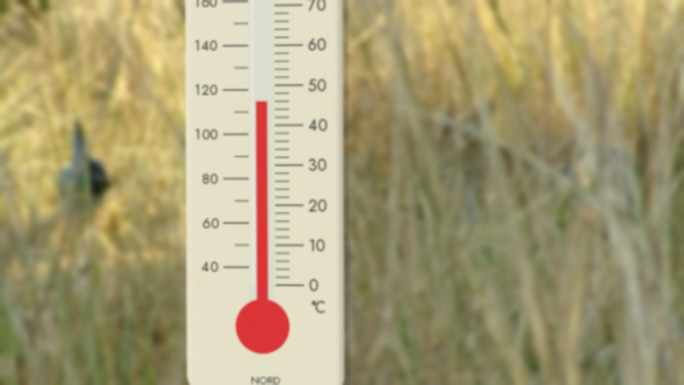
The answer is 46 °C
